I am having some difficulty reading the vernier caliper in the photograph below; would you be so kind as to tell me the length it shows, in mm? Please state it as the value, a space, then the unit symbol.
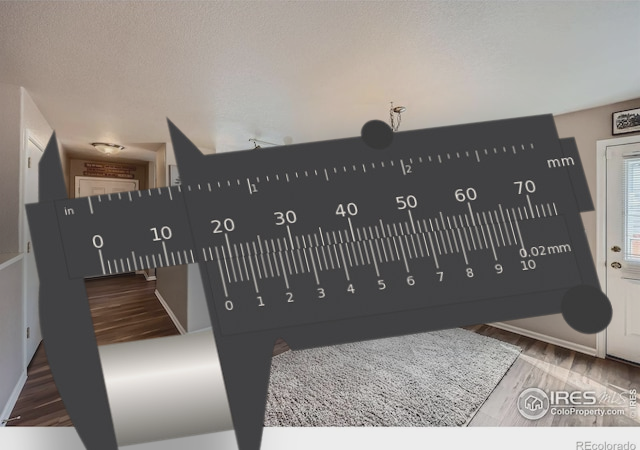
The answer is 18.0 mm
